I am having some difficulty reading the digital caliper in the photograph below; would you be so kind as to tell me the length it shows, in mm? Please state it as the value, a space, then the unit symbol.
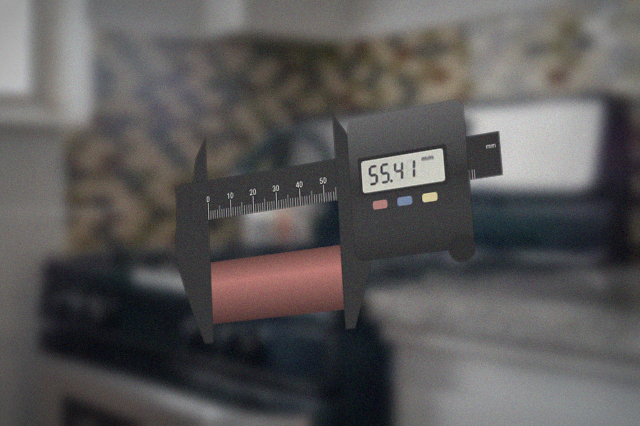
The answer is 55.41 mm
